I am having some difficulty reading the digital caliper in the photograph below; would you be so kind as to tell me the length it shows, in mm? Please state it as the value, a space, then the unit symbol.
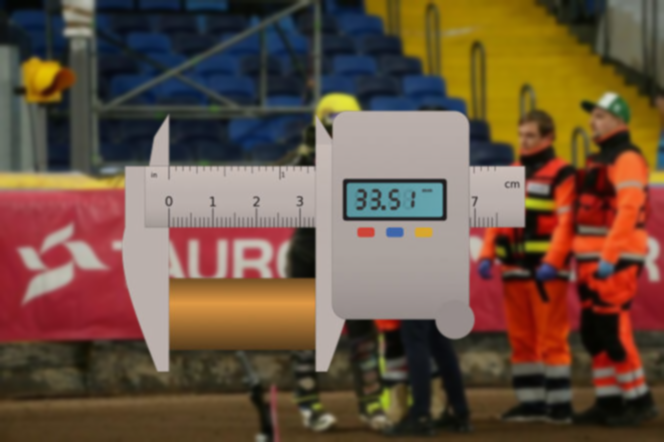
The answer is 33.51 mm
